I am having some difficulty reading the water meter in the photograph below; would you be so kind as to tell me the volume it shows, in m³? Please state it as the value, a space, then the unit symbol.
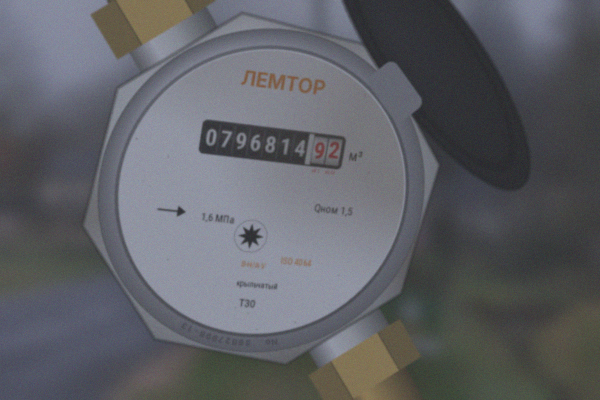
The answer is 796814.92 m³
